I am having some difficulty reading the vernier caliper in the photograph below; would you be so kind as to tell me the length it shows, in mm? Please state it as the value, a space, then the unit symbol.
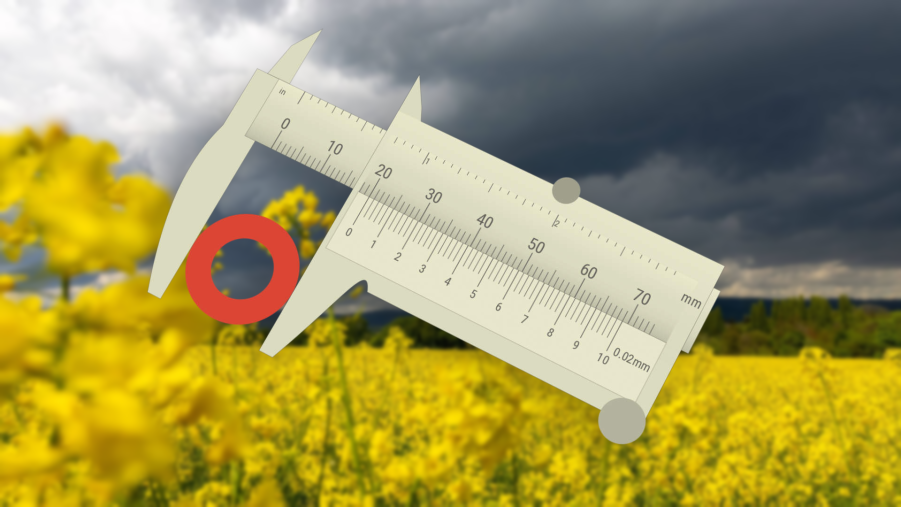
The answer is 20.0 mm
